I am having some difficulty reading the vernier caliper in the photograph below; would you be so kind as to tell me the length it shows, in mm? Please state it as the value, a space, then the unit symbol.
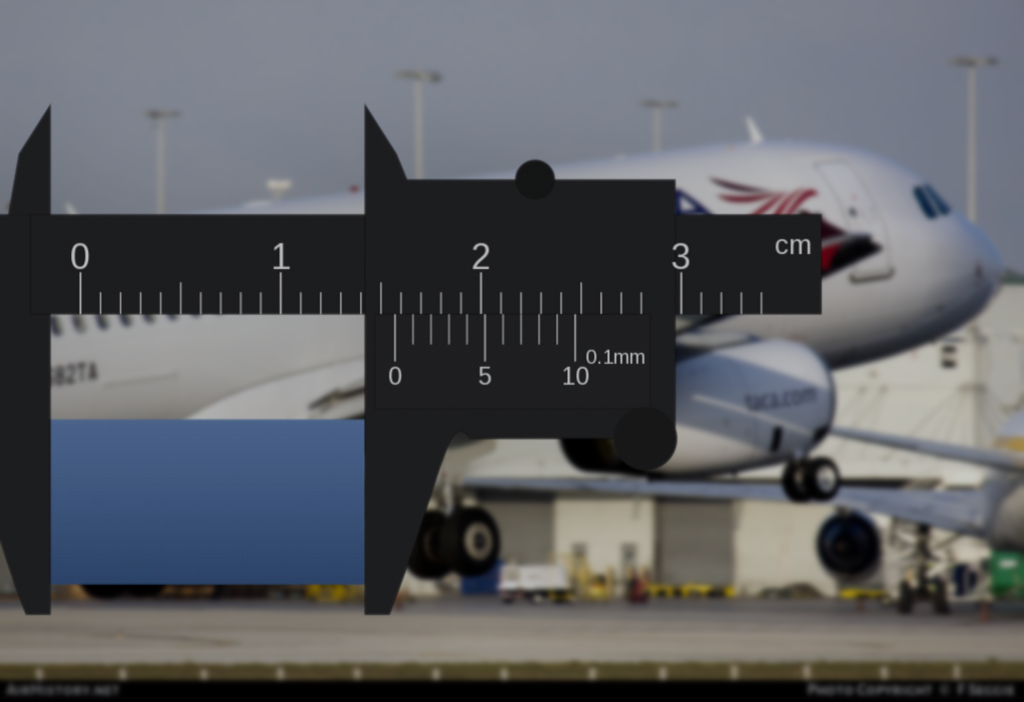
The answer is 15.7 mm
